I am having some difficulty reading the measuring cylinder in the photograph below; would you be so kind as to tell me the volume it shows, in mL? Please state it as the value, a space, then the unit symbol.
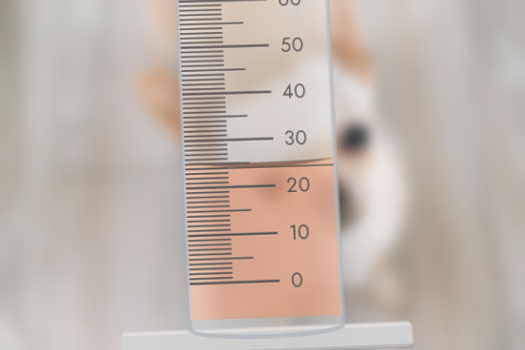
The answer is 24 mL
